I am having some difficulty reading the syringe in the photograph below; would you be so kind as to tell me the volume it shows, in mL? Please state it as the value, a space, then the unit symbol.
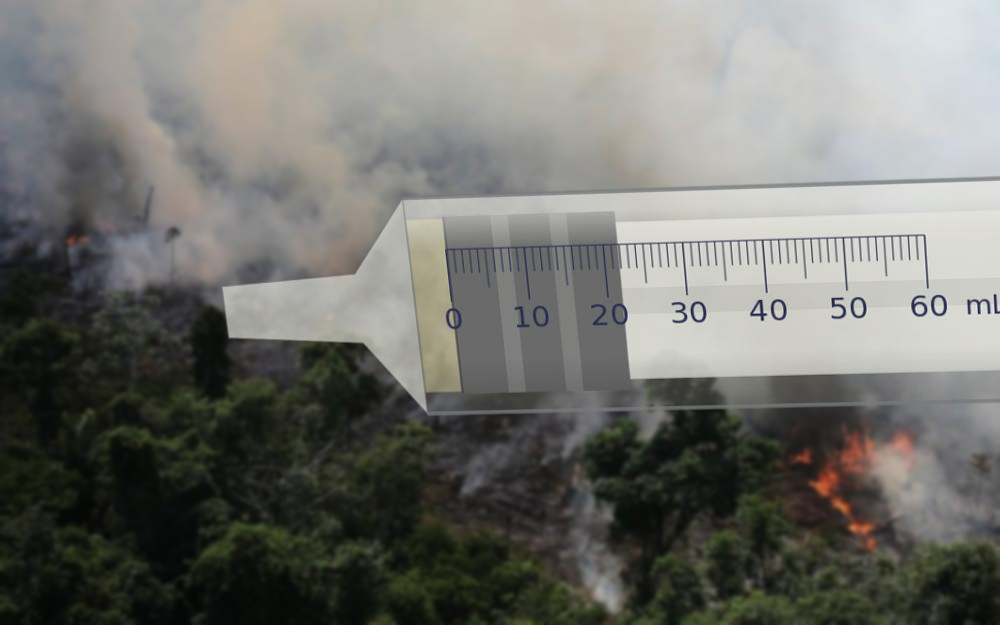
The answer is 0 mL
